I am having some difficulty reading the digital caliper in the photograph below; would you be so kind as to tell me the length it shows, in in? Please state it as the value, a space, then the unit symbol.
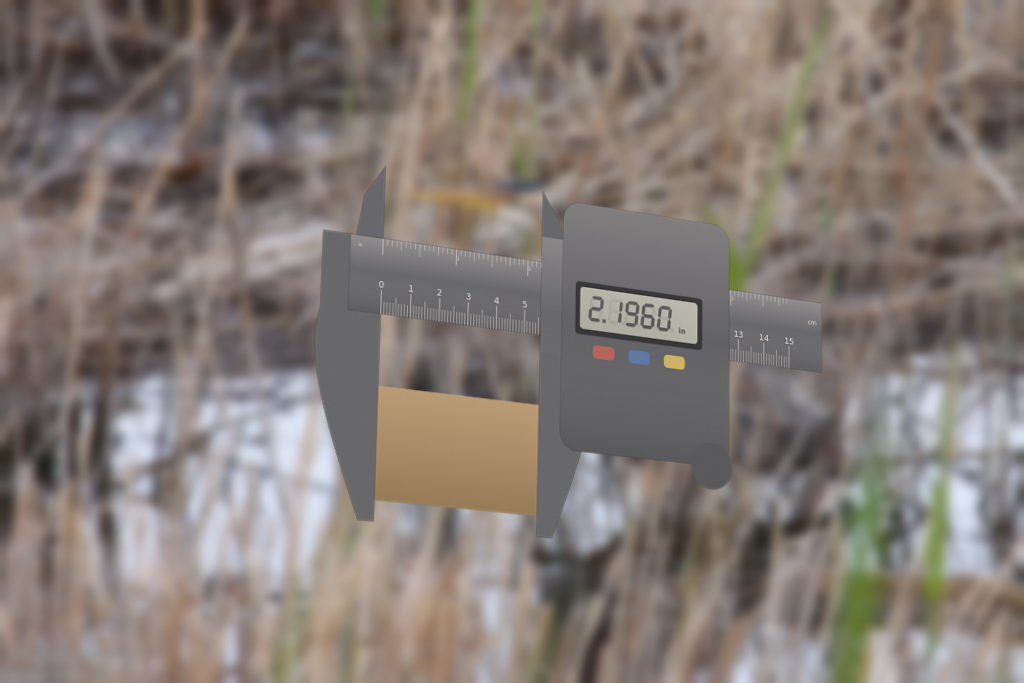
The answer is 2.1960 in
